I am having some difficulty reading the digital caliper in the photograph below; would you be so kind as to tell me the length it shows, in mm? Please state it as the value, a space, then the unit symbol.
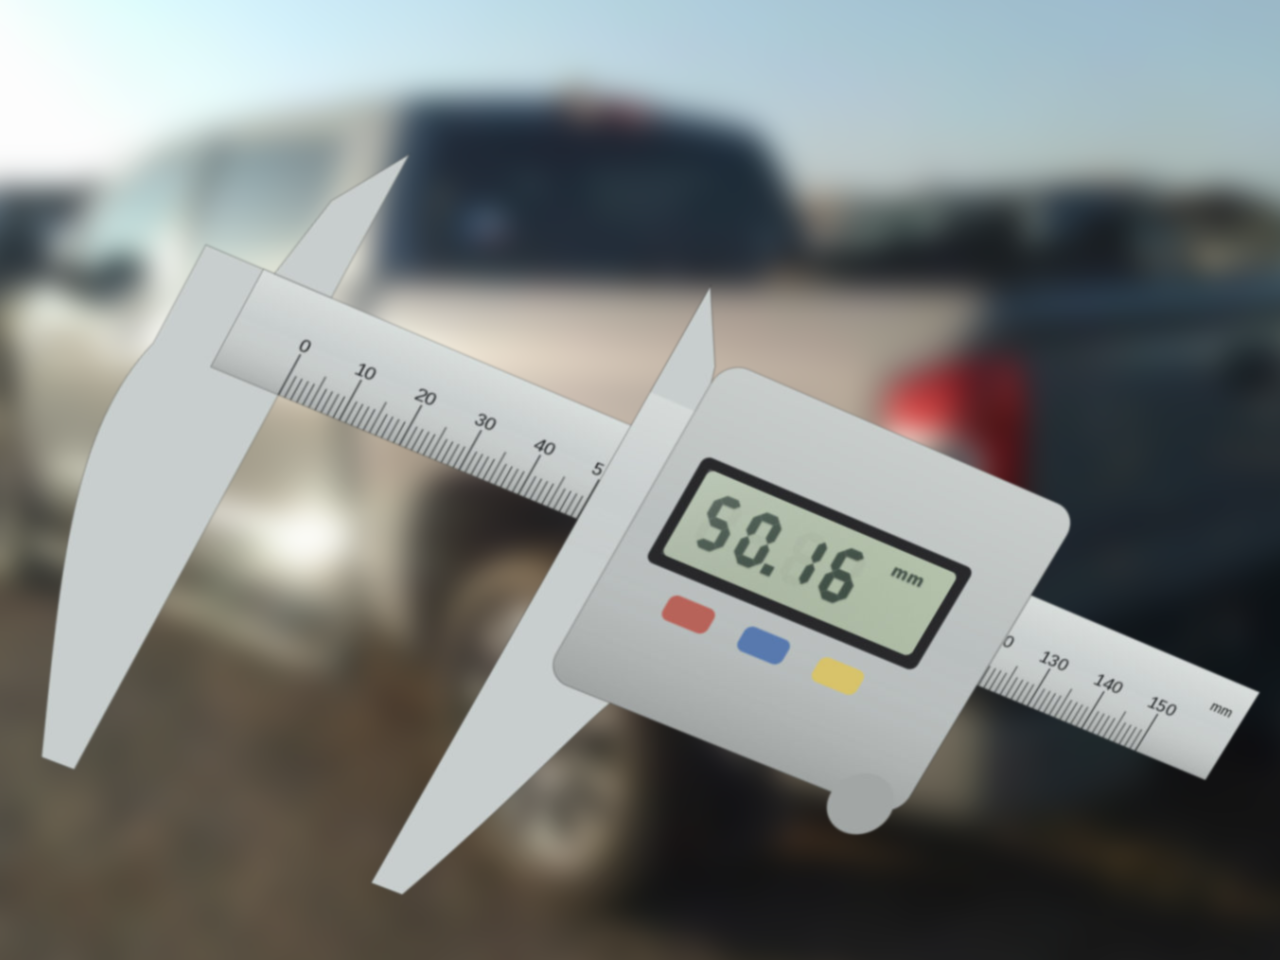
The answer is 50.16 mm
